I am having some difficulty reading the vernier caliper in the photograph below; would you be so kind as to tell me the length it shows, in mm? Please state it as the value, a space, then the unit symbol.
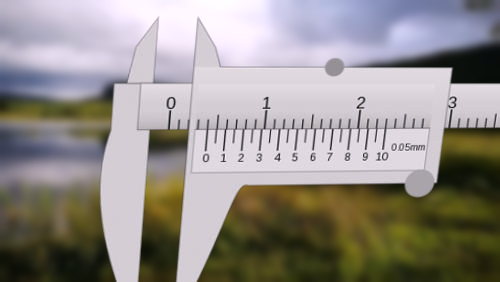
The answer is 4.0 mm
